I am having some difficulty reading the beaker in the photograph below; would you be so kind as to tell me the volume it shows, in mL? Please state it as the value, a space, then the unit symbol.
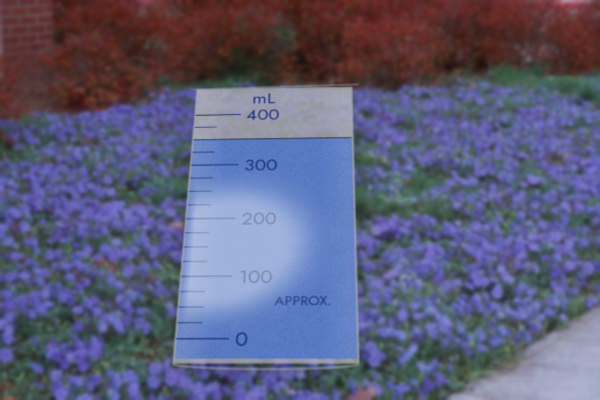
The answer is 350 mL
